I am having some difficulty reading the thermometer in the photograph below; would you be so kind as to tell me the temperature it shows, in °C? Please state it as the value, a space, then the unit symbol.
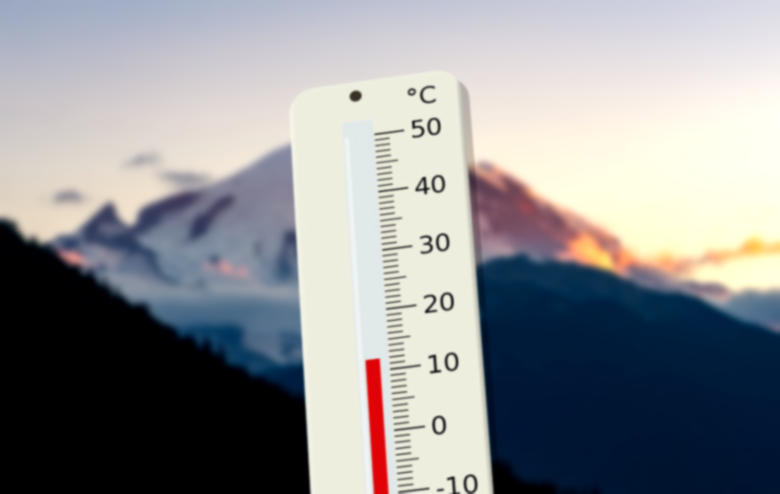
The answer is 12 °C
